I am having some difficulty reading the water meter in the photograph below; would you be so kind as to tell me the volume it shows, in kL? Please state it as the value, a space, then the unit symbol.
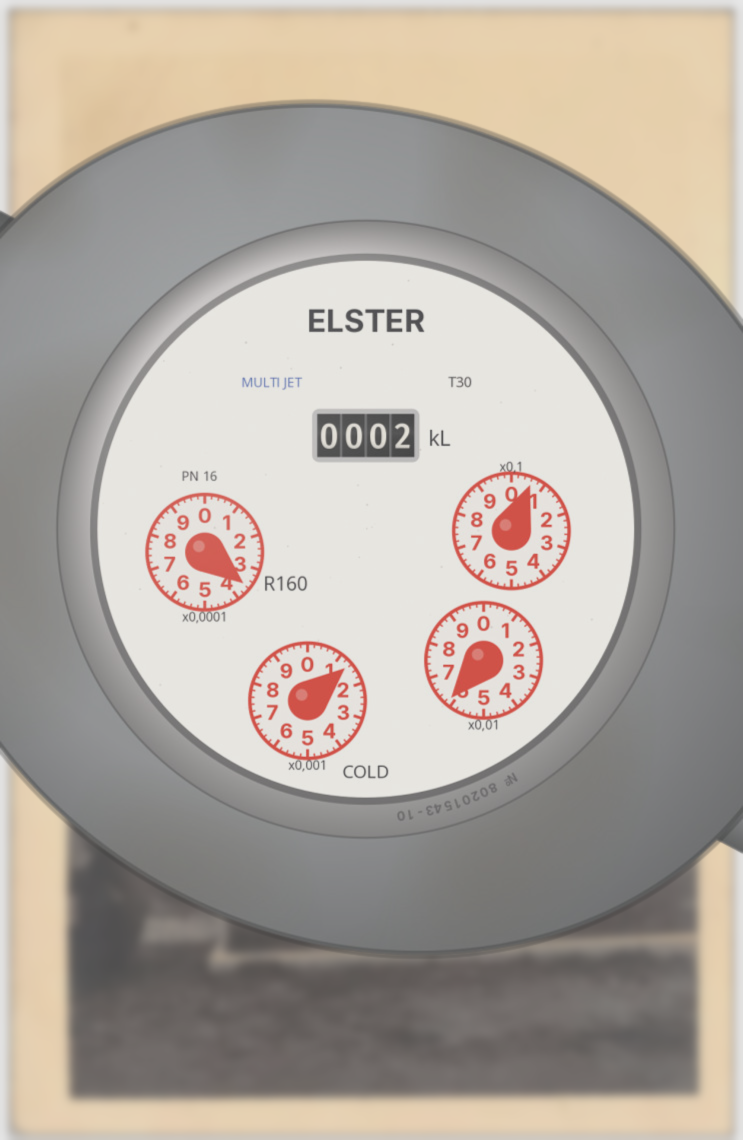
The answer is 2.0613 kL
